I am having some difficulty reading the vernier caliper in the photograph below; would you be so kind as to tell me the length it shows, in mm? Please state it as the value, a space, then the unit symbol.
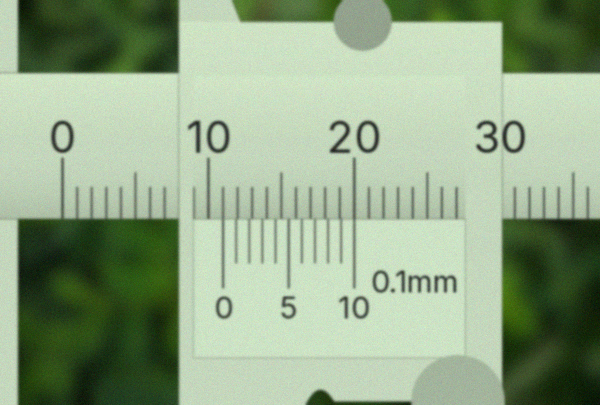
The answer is 11.0 mm
